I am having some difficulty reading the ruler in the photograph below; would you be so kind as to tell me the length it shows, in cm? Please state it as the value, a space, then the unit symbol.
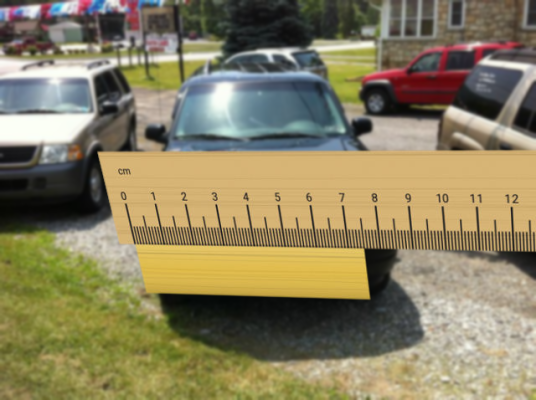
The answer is 7.5 cm
